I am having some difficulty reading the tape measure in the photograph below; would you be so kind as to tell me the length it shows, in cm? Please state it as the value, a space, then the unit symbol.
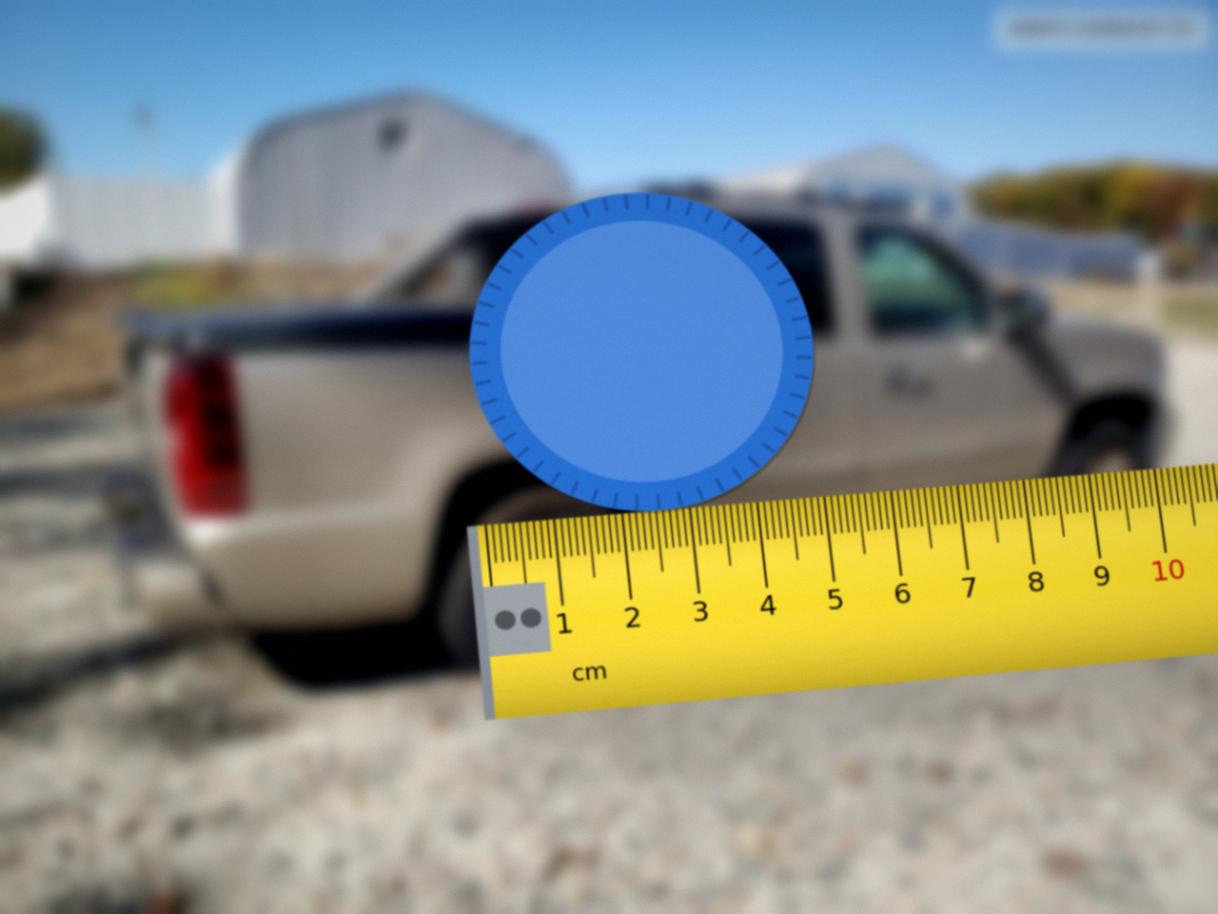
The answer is 5.1 cm
